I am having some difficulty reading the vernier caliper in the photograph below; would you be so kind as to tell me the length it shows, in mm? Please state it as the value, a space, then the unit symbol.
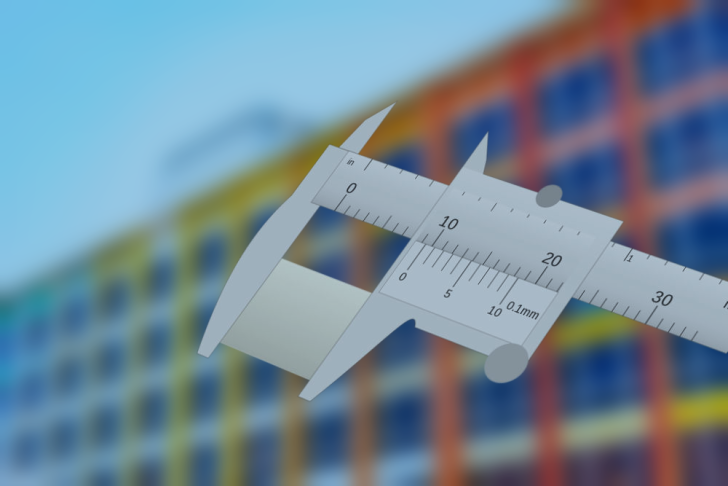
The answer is 9.4 mm
